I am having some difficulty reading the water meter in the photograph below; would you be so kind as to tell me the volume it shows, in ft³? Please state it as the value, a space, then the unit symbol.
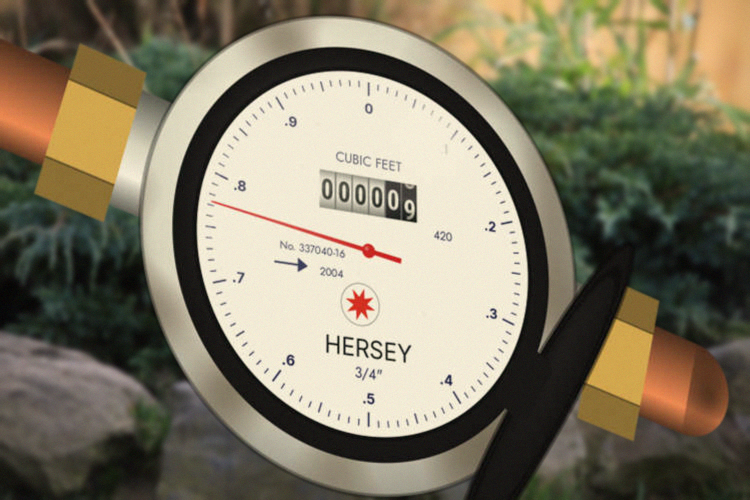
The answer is 8.77 ft³
